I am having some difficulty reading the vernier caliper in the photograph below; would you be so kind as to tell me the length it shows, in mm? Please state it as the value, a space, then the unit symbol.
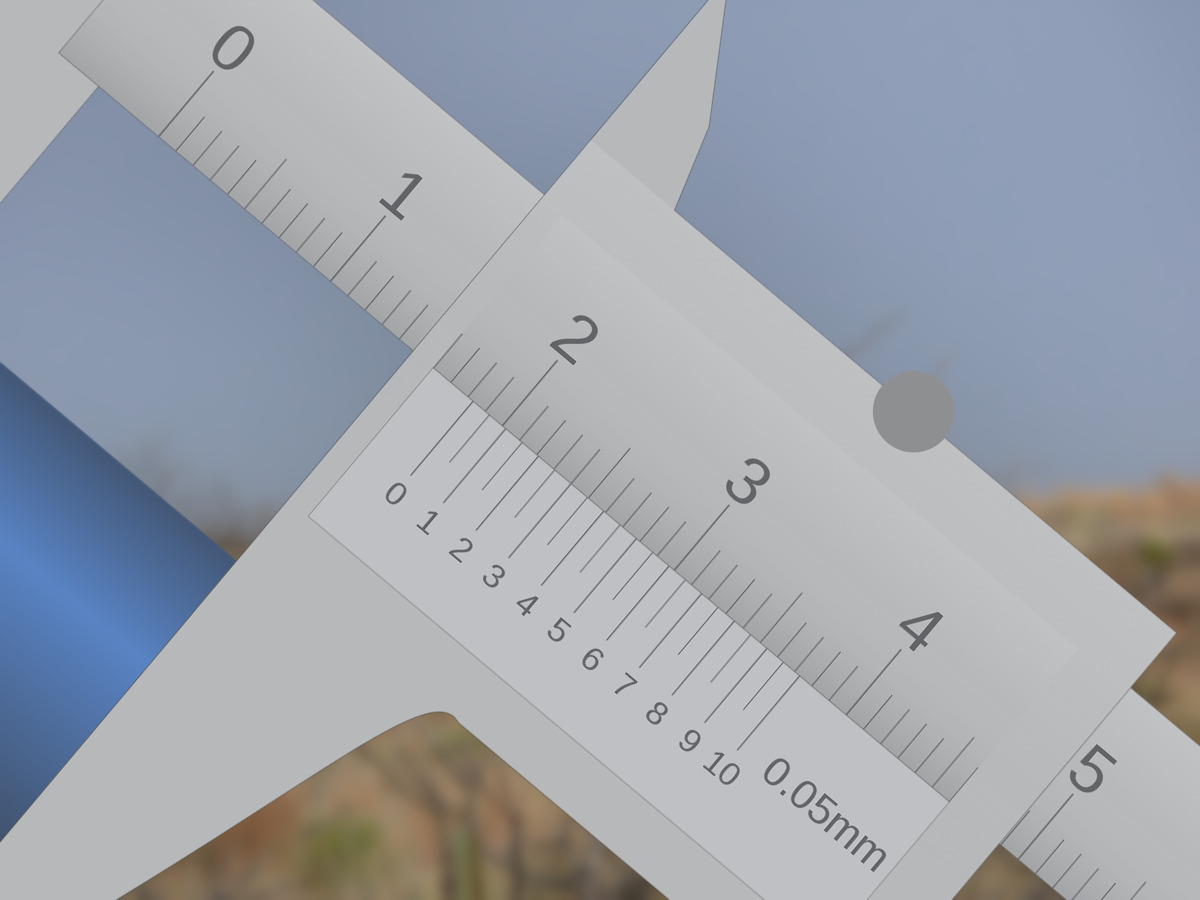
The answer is 18.30 mm
